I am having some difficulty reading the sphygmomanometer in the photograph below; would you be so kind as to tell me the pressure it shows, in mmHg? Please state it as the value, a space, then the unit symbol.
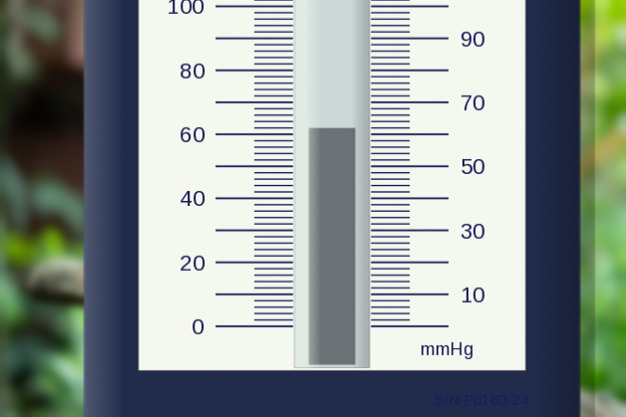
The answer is 62 mmHg
